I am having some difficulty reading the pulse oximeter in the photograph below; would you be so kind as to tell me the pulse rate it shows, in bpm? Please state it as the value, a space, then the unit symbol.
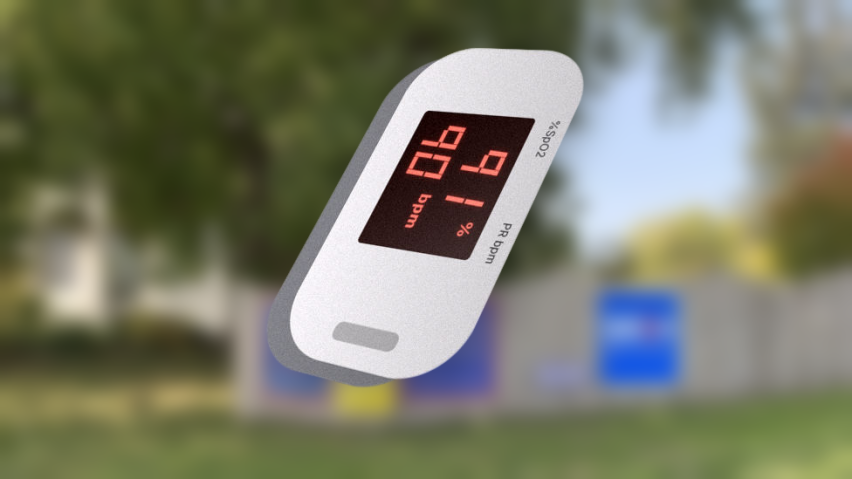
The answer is 90 bpm
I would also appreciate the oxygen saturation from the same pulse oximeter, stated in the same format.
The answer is 91 %
